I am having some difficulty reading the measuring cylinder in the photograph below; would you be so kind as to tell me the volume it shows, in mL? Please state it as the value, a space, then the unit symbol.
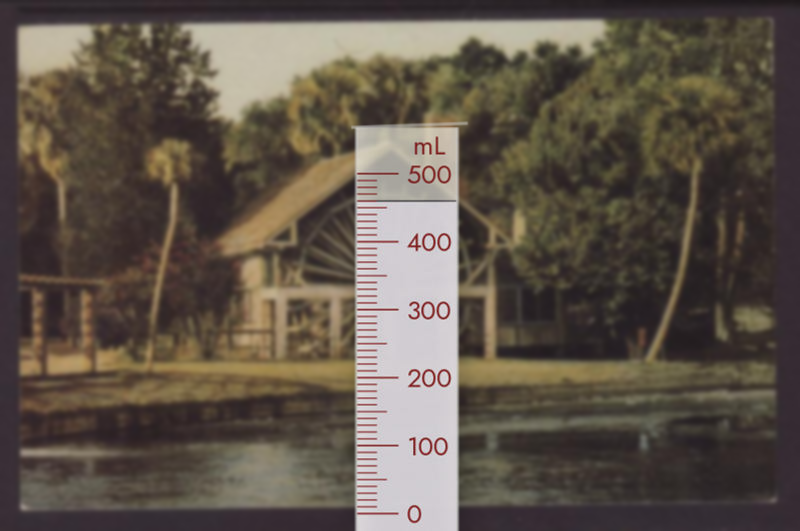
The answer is 460 mL
